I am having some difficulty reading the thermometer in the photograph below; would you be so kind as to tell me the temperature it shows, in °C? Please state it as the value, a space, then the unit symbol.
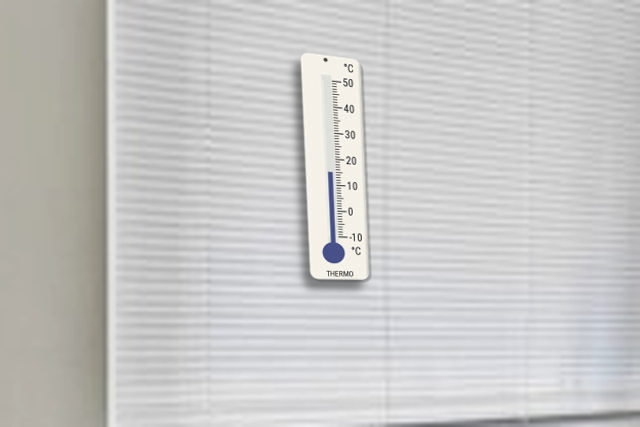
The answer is 15 °C
